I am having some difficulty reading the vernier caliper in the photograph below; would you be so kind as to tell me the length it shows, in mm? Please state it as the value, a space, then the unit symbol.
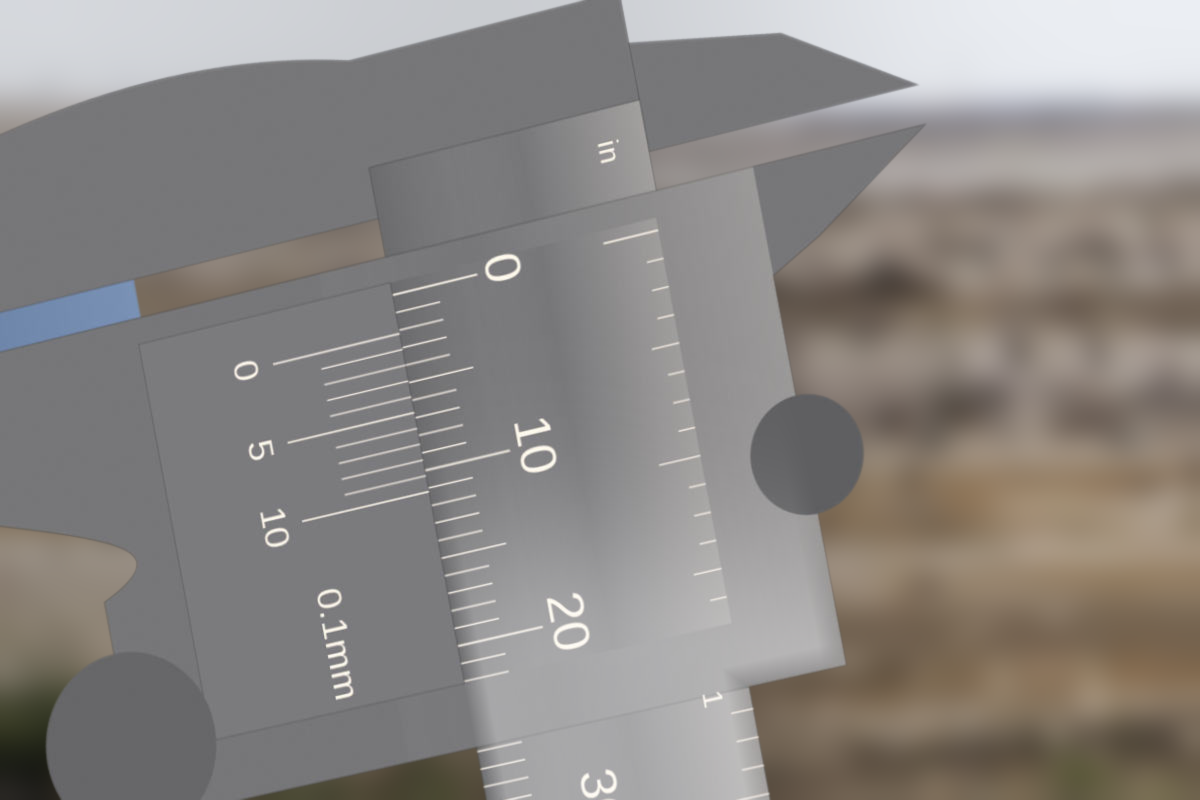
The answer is 2.2 mm
